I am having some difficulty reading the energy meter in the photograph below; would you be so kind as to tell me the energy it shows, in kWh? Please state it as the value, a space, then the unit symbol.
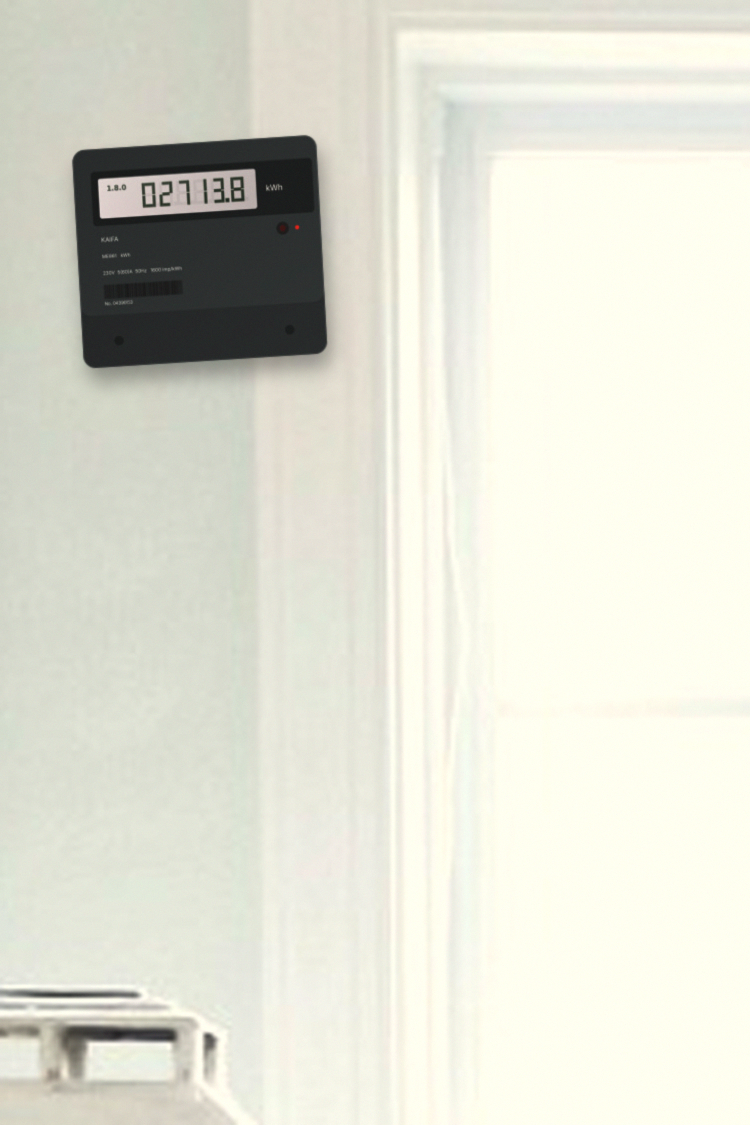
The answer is 2713.8 kWh
